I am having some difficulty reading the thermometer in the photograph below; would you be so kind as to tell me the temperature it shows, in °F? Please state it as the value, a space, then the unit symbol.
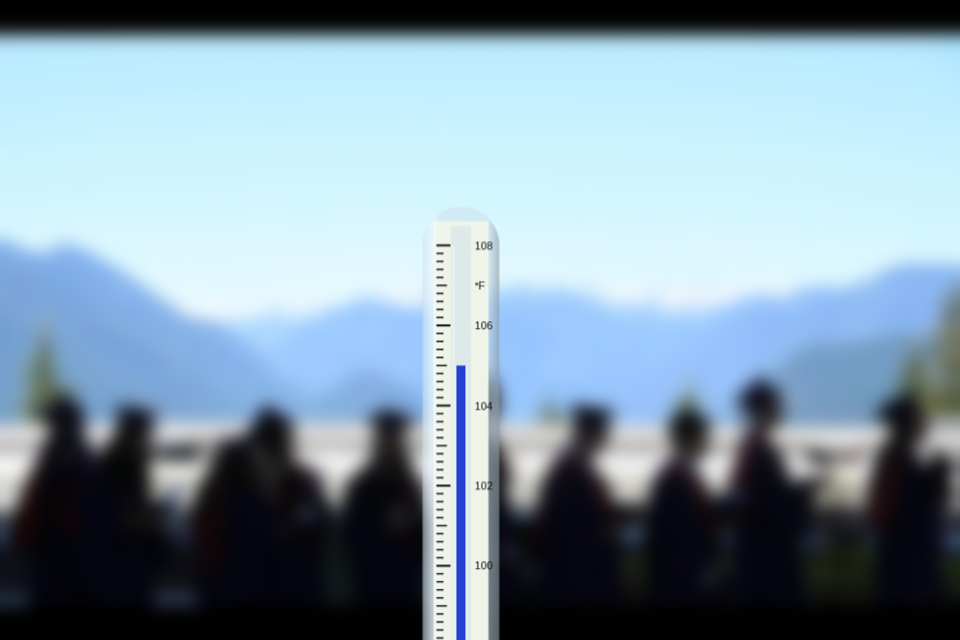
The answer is 105 °F
